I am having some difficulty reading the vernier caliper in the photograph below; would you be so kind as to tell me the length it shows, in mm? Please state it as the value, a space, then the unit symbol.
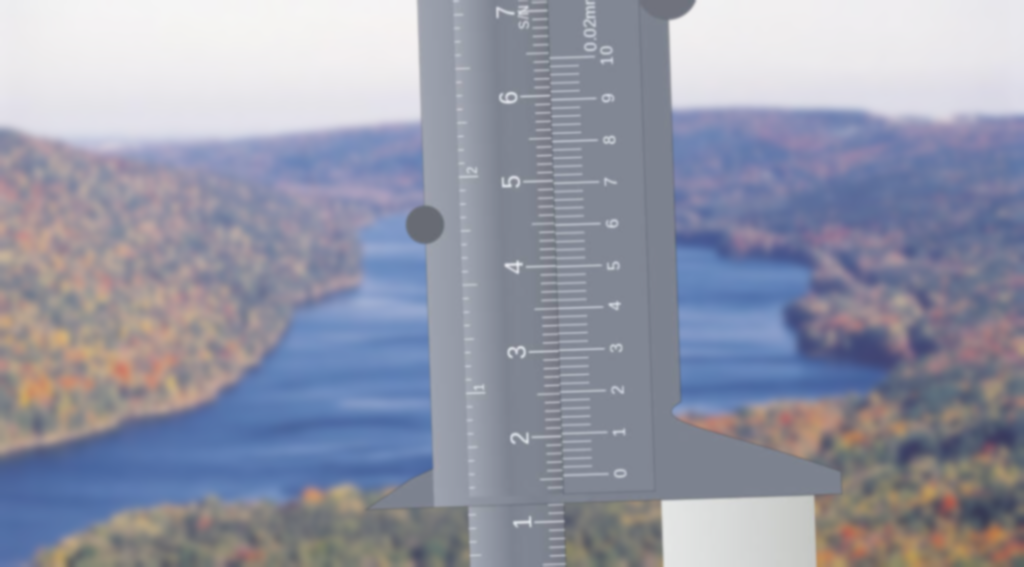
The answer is 15.4 mm
